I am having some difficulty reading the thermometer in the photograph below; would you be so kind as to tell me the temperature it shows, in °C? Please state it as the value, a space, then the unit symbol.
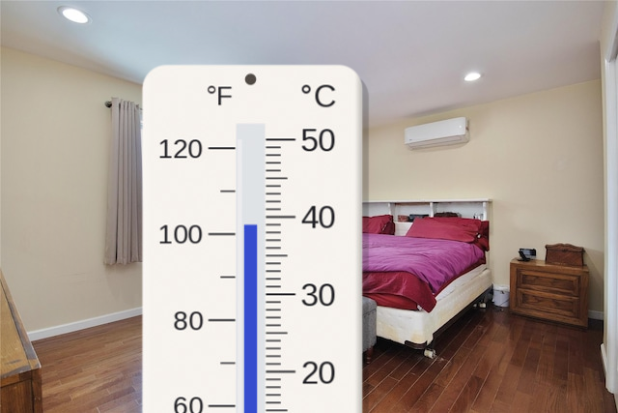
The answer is 39 °C
